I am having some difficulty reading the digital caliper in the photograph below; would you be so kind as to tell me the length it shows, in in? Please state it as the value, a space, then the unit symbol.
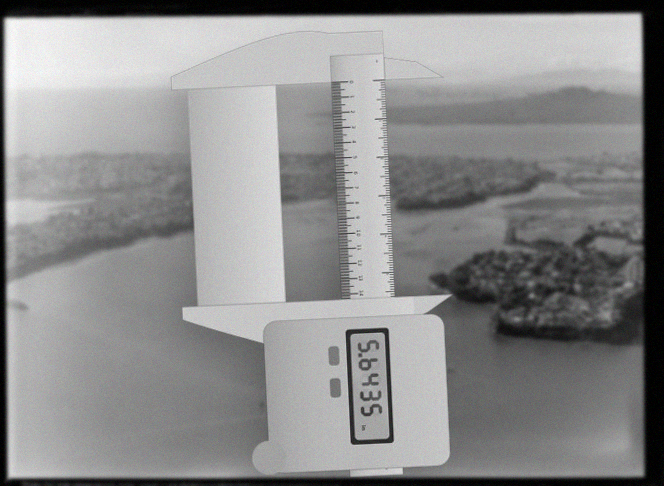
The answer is 5.6435 in
